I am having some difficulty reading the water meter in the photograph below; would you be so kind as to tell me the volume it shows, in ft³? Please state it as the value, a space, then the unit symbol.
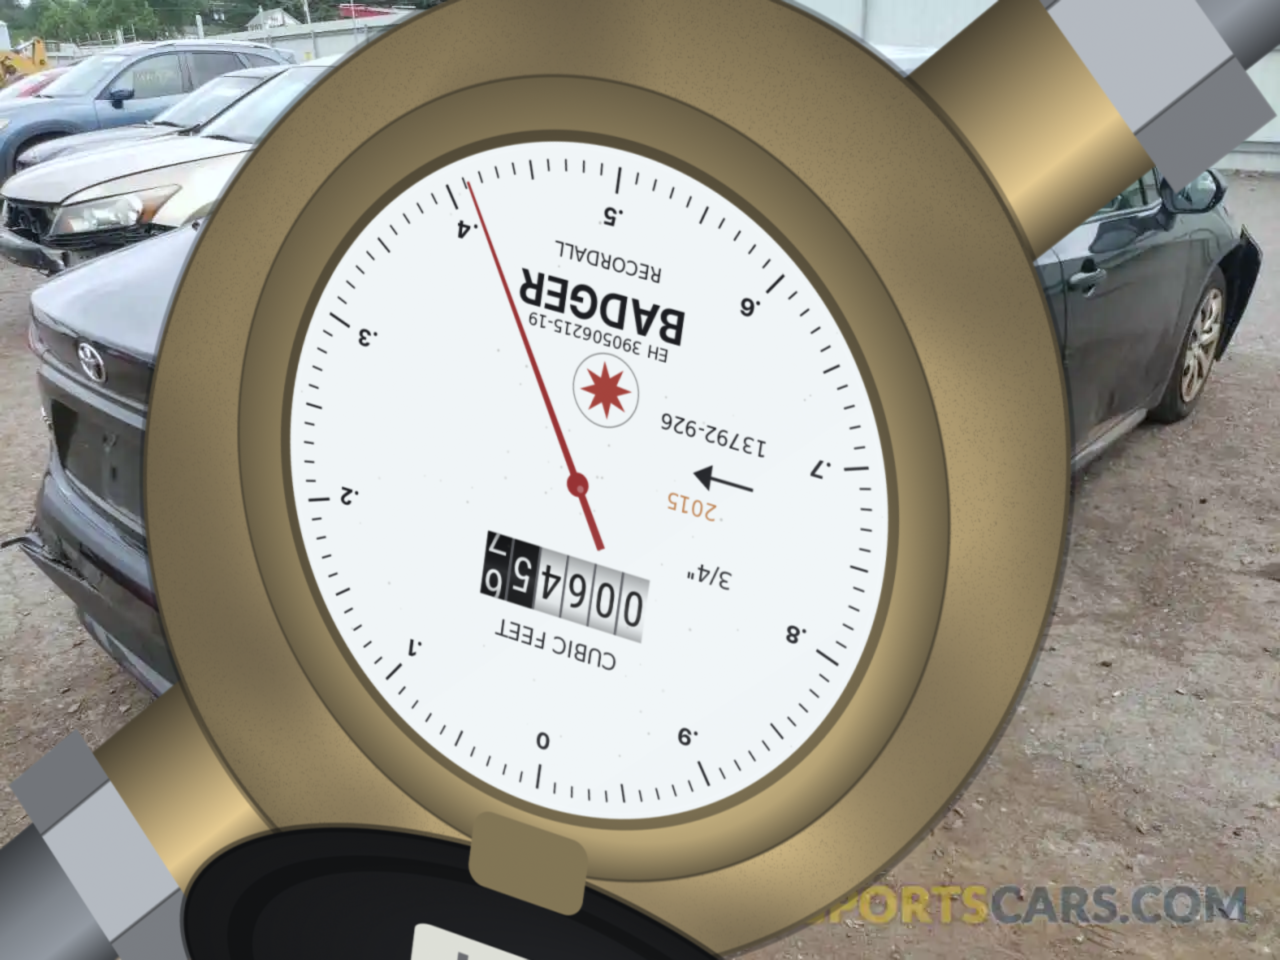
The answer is 6456.41 ft³
